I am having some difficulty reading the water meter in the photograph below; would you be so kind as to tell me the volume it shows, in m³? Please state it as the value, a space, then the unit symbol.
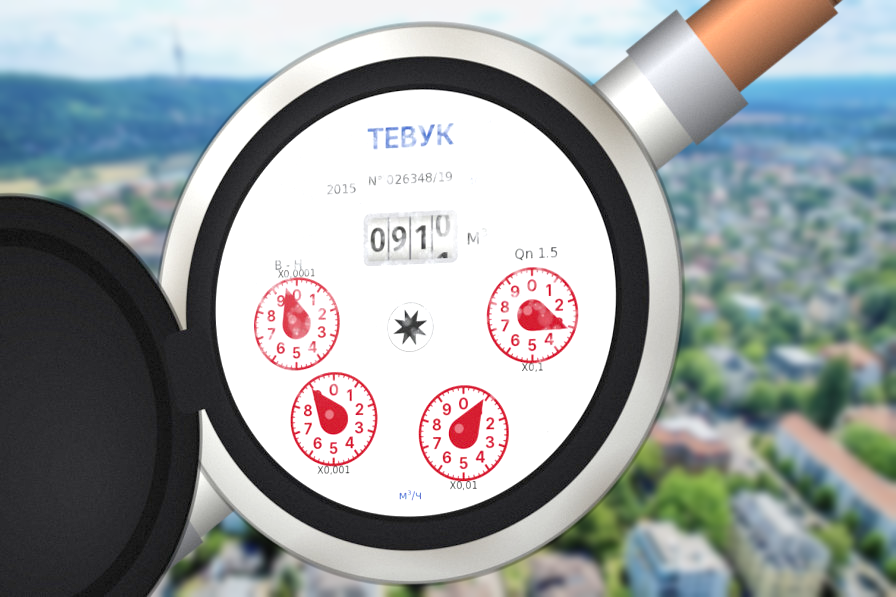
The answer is 910.3089 m³
